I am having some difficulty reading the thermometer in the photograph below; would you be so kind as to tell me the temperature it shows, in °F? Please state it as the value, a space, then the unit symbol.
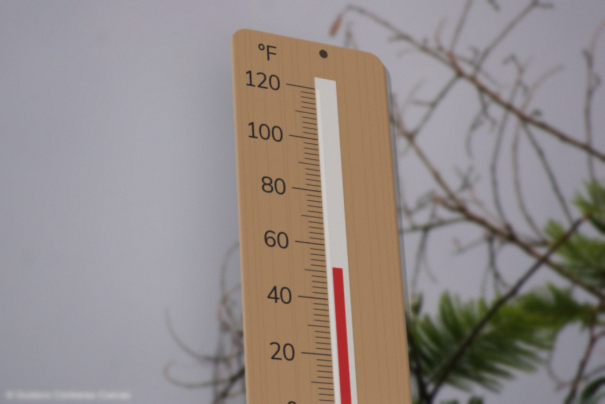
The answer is 52 °F
